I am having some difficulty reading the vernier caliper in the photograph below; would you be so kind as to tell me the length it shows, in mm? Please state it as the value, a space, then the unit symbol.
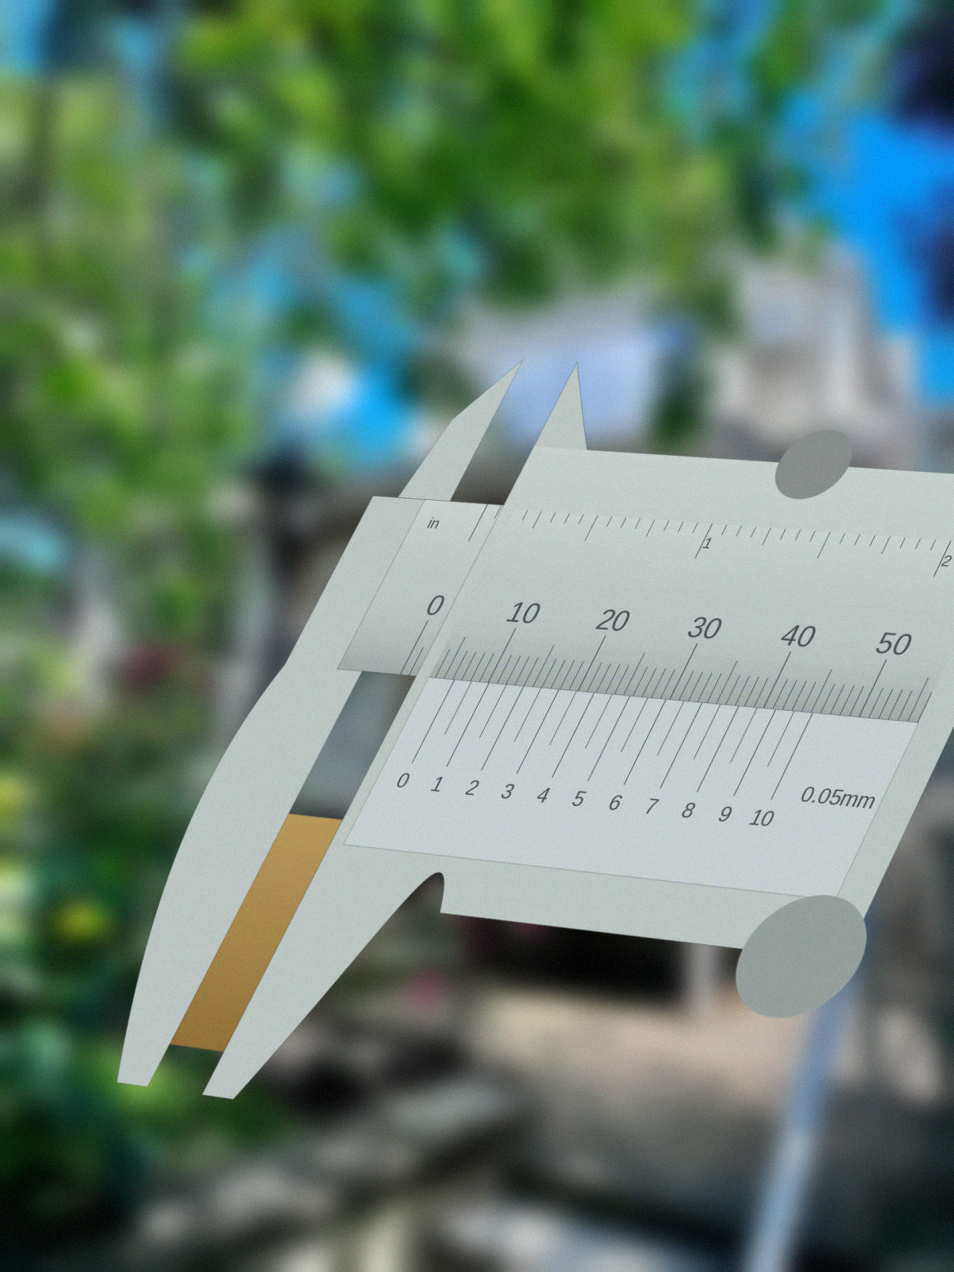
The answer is 6.2 mm
